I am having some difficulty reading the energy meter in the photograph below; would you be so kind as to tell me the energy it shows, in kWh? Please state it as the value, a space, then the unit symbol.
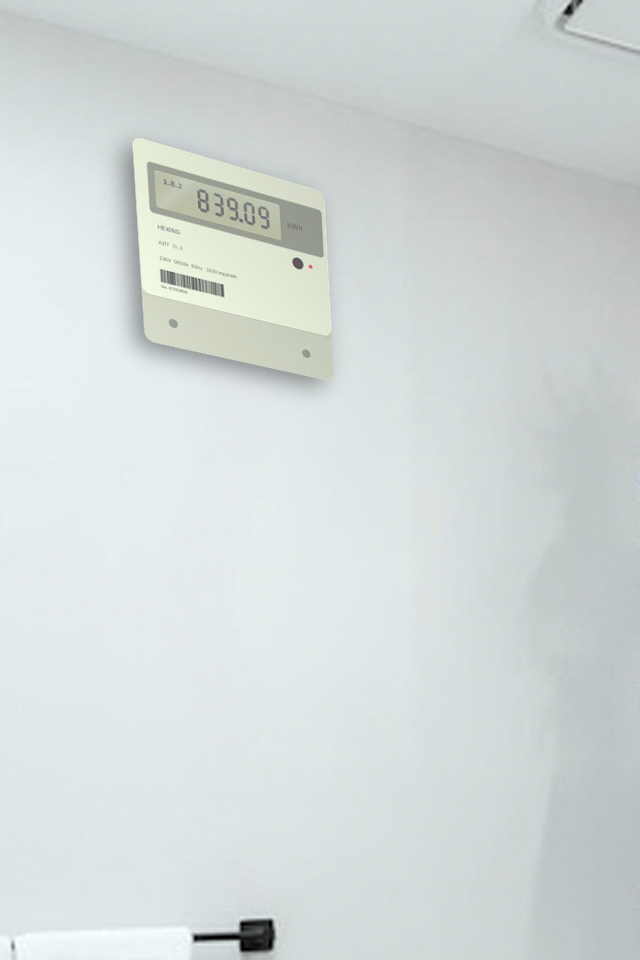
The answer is 839.09 kWh
